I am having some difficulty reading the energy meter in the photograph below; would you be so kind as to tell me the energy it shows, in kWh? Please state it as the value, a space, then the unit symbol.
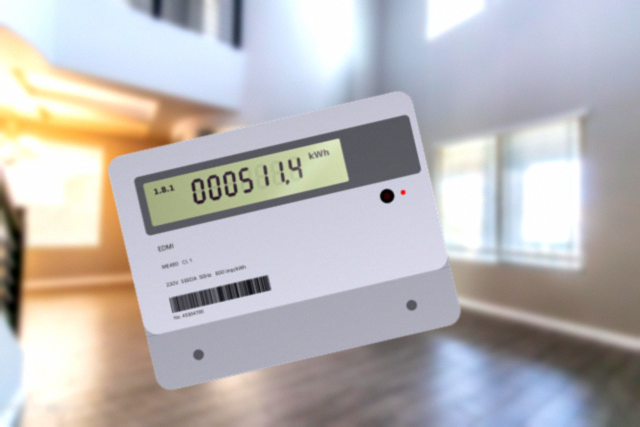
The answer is 511.4 kWh
